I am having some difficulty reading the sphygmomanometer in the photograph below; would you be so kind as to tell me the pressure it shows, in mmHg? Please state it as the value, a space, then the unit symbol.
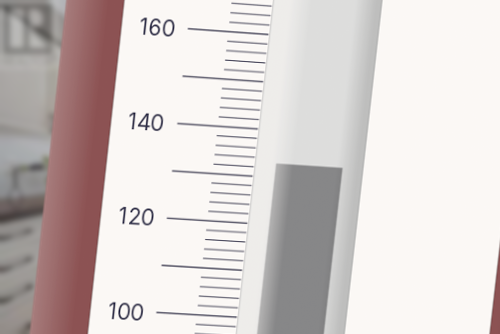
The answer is 133 mmHg
